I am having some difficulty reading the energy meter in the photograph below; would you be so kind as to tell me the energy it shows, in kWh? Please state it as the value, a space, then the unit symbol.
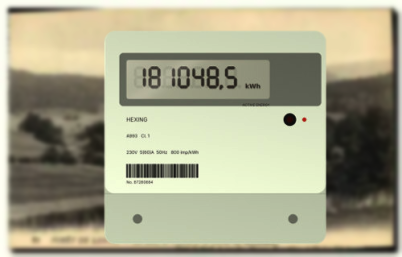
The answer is 181048.5 kWh
